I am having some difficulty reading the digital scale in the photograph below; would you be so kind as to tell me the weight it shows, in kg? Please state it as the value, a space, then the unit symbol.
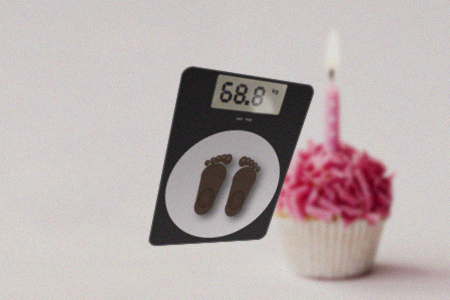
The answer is 68.8 kg
